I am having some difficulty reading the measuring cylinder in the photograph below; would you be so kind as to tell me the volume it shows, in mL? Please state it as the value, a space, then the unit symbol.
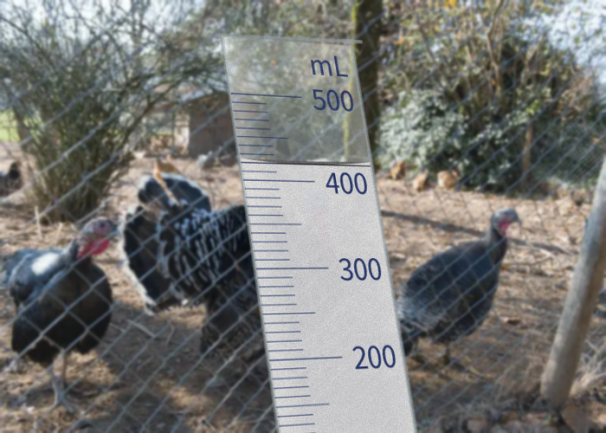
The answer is 420 mL
